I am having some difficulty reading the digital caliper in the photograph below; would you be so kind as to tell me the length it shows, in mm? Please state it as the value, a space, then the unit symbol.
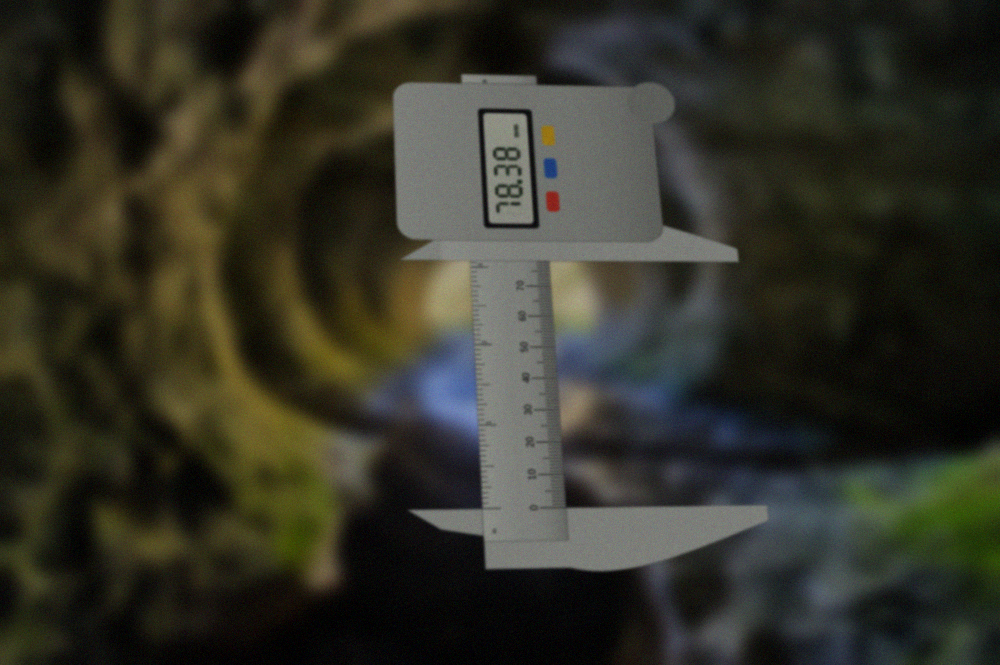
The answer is 78.38 mm
